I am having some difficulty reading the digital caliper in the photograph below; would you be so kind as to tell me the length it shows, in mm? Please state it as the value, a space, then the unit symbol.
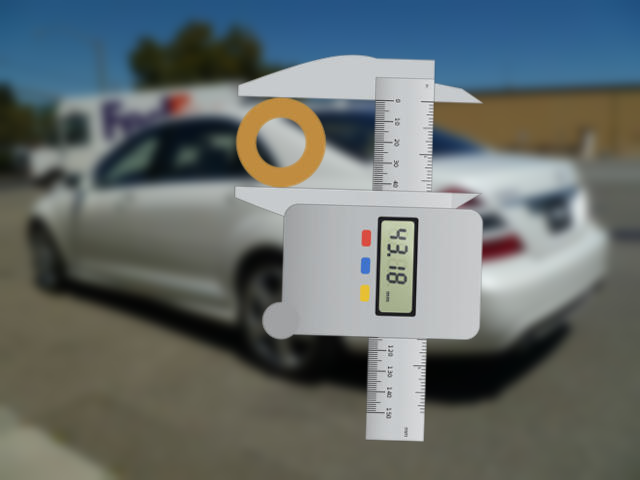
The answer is 43.18 mm
